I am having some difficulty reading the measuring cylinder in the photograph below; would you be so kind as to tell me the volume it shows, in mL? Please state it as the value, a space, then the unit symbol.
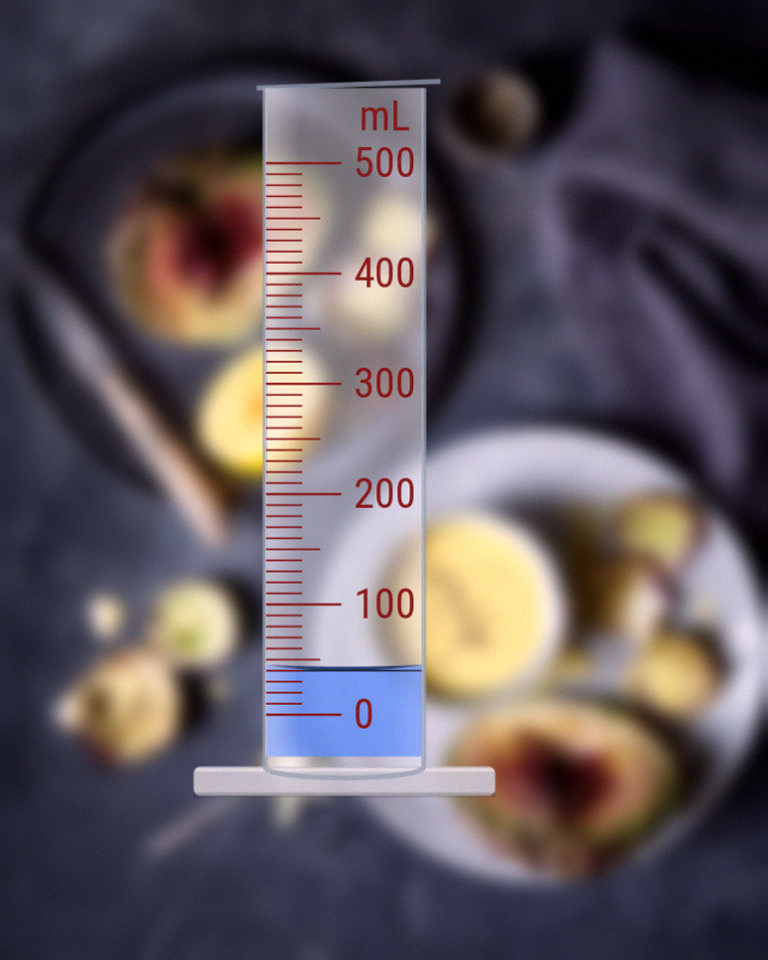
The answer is 40 mL
